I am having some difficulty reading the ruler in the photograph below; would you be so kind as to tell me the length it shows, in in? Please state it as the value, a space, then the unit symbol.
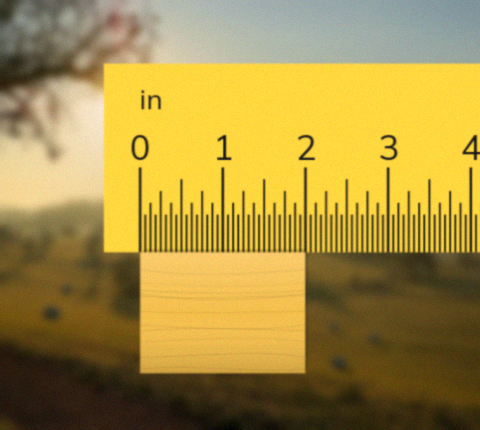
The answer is 2 in
